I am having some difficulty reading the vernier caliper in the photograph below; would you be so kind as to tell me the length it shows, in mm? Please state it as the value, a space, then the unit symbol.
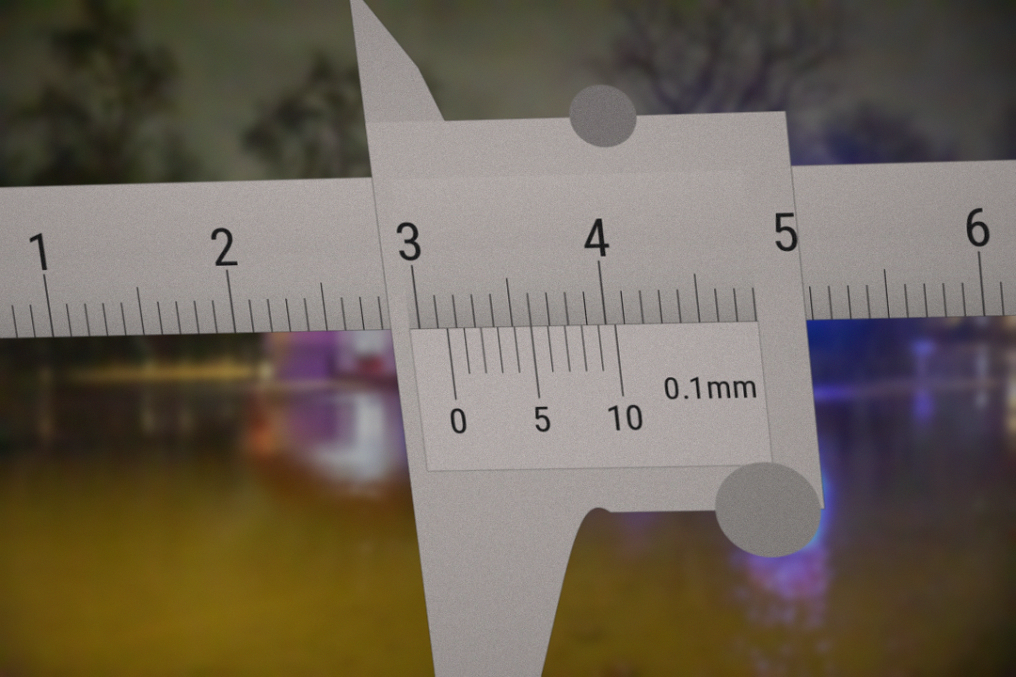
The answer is 31.5 mm
